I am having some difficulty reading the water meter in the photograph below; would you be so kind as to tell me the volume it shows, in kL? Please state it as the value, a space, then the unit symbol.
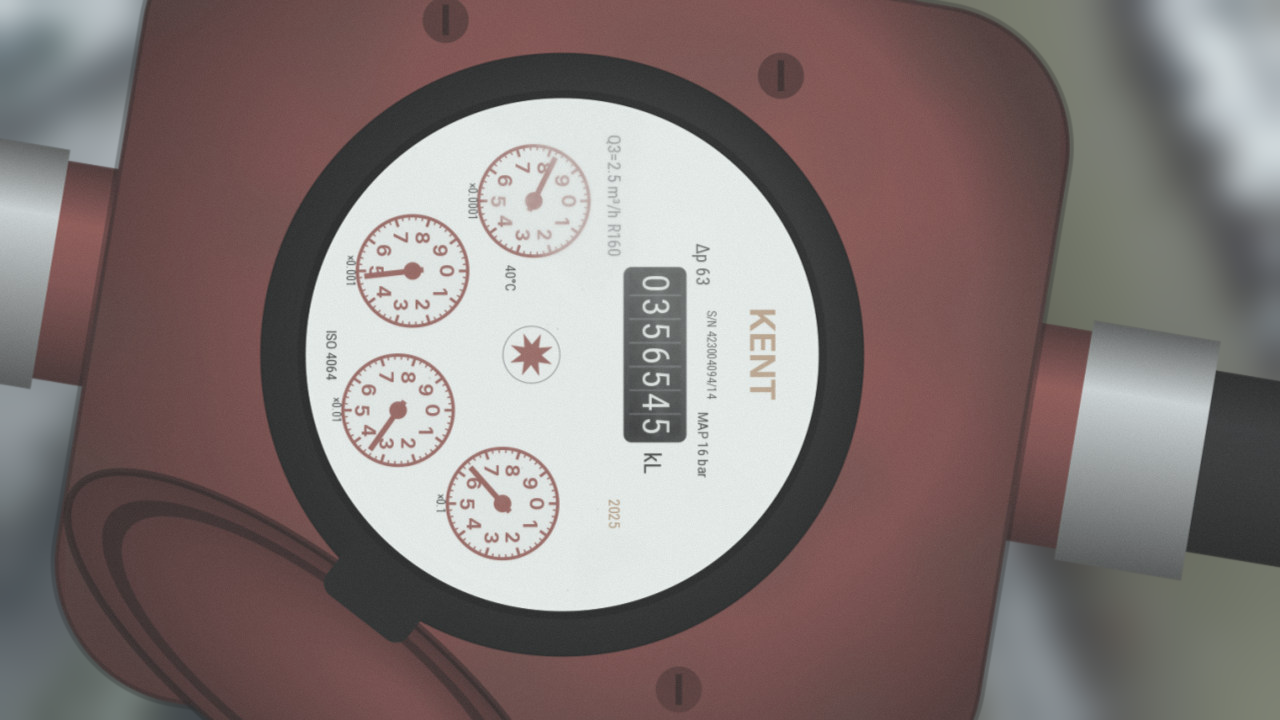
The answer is 356545.6348 kL
